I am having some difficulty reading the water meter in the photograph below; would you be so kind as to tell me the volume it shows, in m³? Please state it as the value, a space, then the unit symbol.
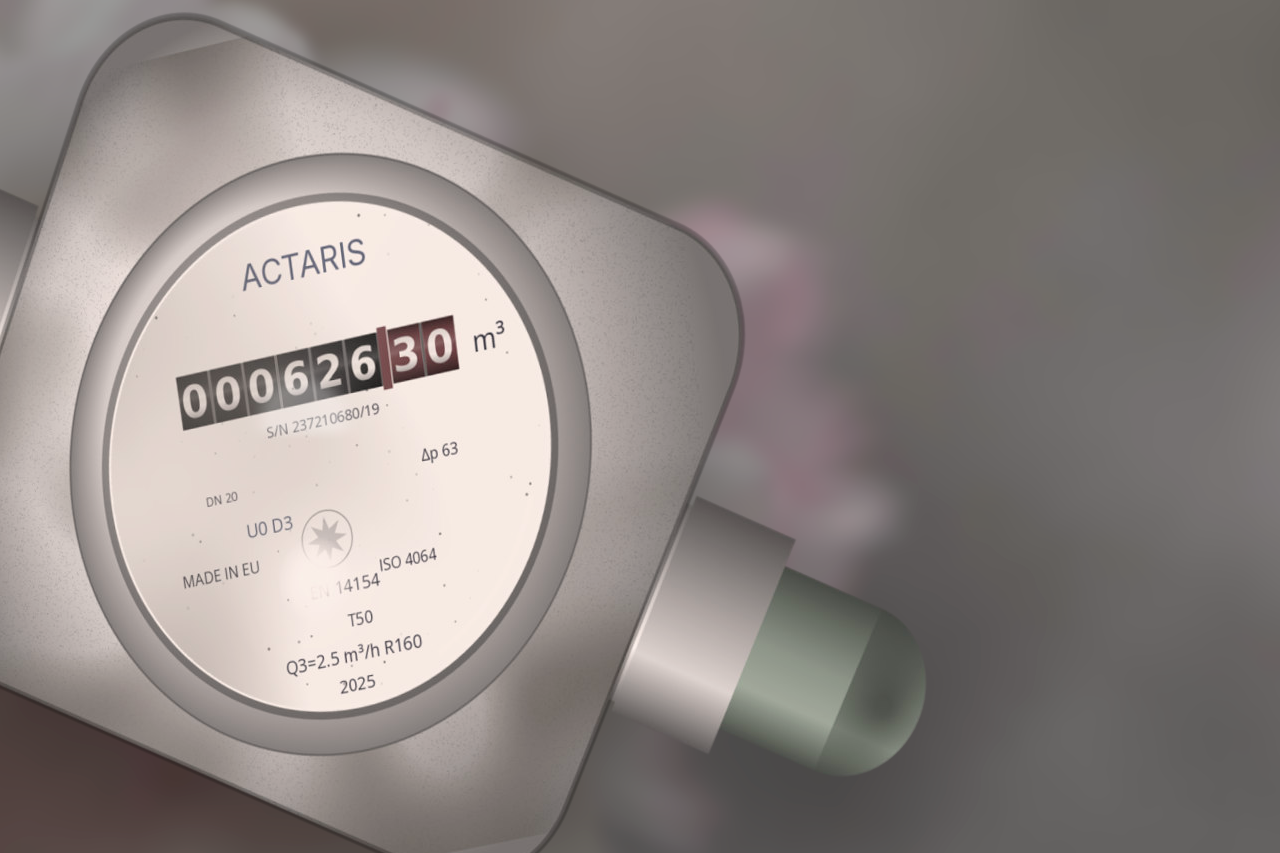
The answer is 626.30 m³
